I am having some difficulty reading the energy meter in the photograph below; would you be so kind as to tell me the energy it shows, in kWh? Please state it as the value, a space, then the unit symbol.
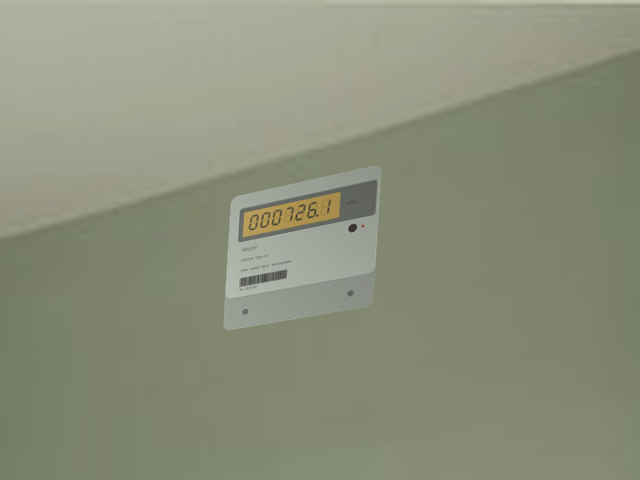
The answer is 726.1 kWh
